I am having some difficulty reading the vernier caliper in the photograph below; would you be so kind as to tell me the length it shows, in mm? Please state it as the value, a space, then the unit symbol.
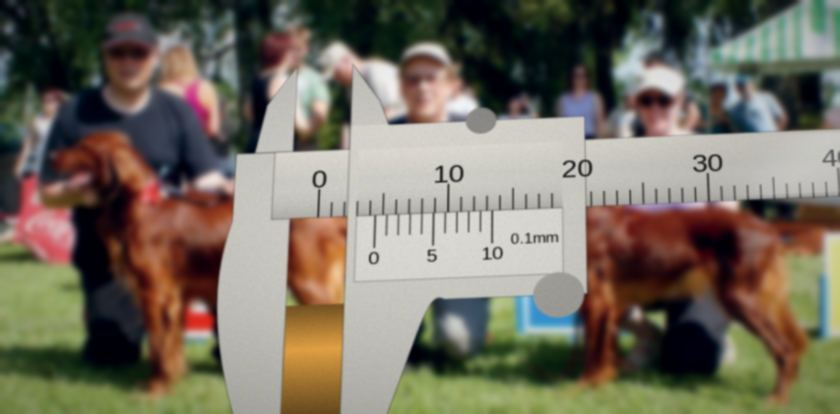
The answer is 4.4 mm
